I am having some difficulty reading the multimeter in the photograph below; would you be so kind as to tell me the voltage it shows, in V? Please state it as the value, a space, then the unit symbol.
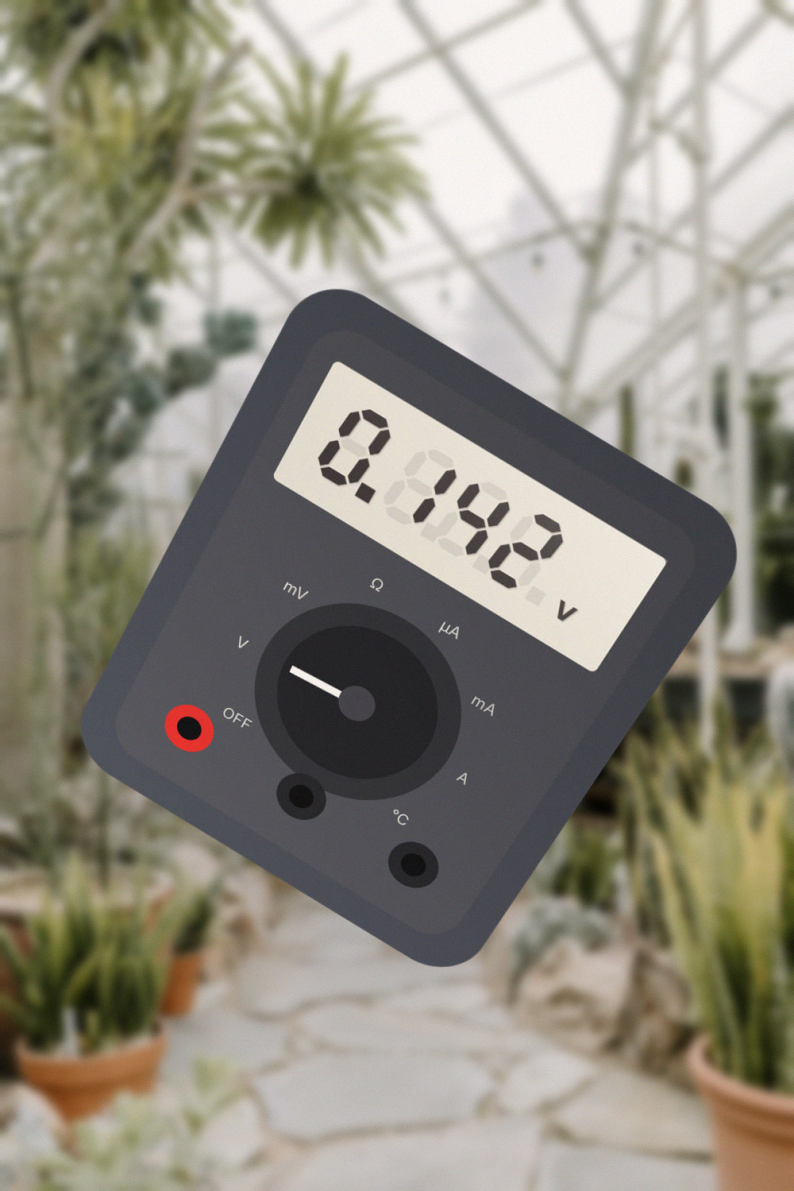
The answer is 0.142 V
